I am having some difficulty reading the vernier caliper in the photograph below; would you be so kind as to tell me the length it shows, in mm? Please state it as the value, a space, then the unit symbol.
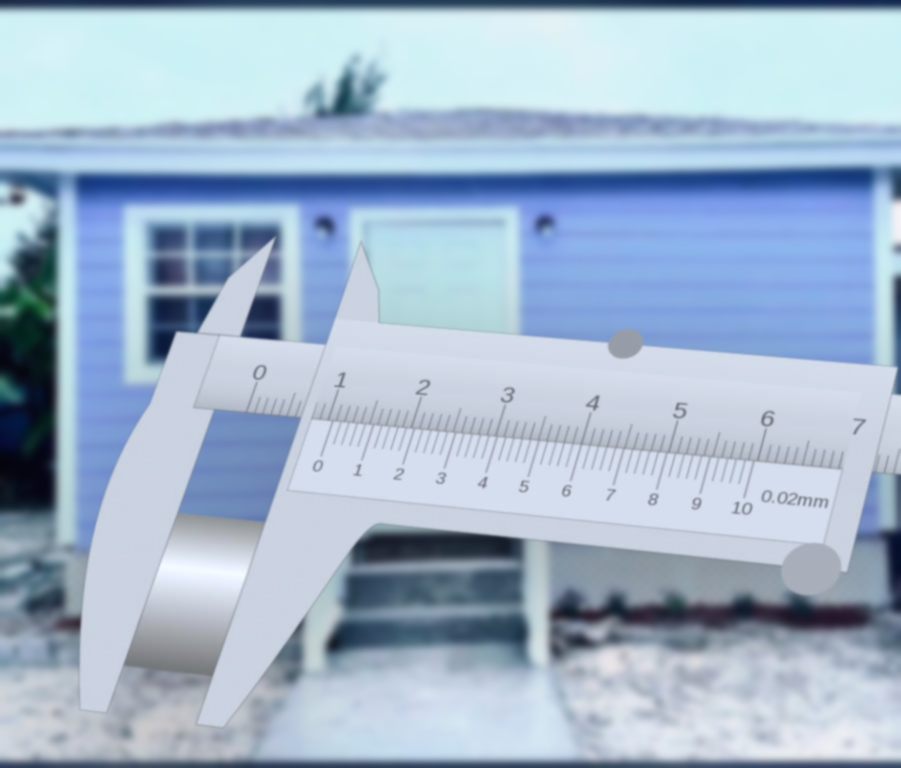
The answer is 10.6 mm
